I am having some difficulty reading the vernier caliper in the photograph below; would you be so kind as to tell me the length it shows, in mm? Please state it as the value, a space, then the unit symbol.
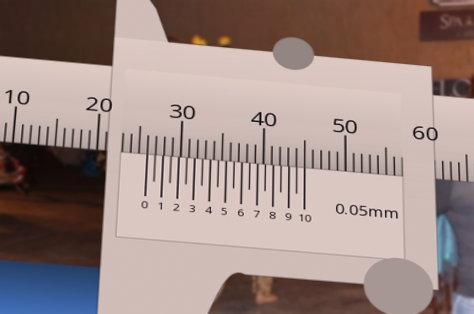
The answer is 26.0 mm
